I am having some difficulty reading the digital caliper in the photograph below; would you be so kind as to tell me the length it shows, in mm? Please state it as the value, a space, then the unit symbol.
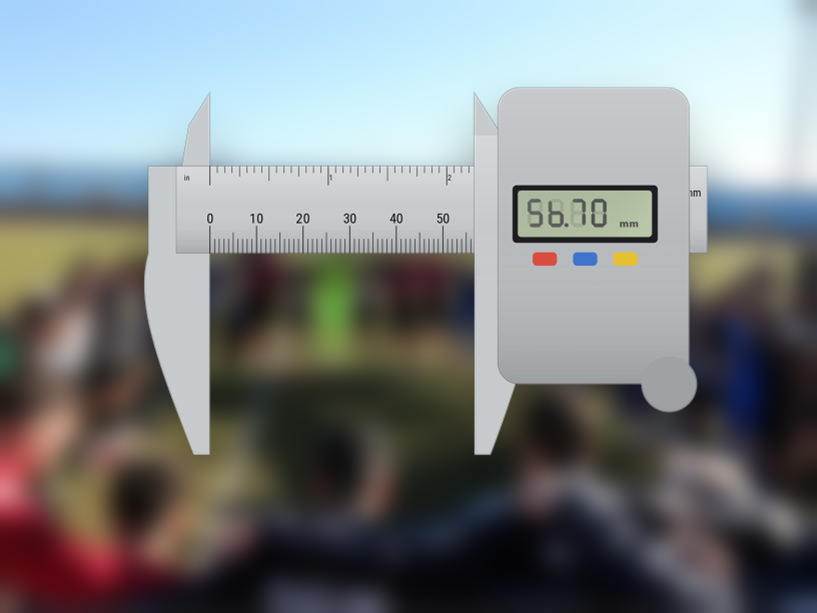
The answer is 56.70 mm
